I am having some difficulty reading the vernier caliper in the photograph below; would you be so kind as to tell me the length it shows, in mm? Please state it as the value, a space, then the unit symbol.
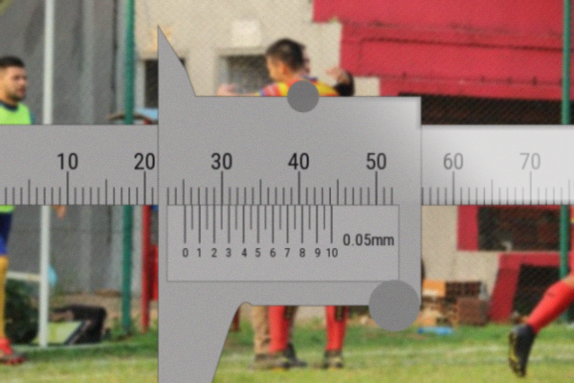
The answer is 25.2 mm
